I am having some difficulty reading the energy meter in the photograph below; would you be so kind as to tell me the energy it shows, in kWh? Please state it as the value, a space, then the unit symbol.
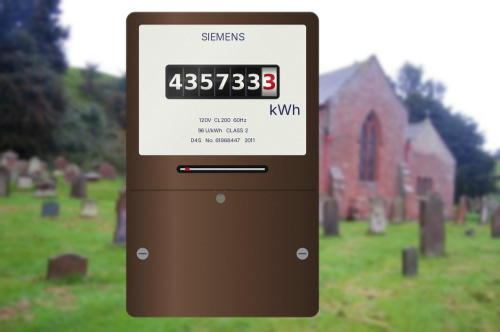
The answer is 435733.3 kWh
